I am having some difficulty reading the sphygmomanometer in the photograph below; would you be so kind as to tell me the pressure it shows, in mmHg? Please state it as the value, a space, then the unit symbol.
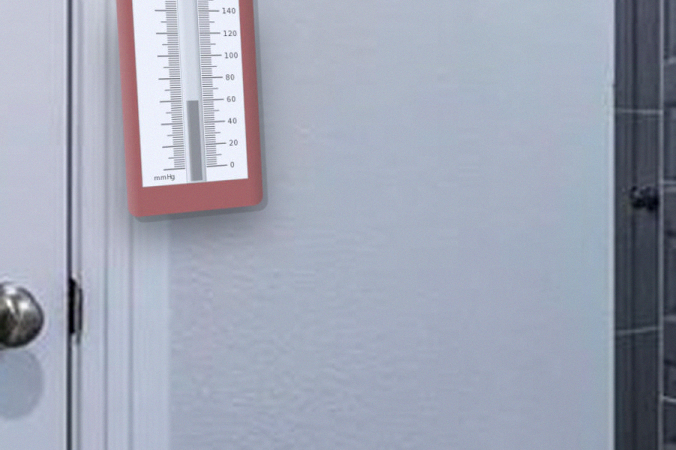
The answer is 60 mmHg
